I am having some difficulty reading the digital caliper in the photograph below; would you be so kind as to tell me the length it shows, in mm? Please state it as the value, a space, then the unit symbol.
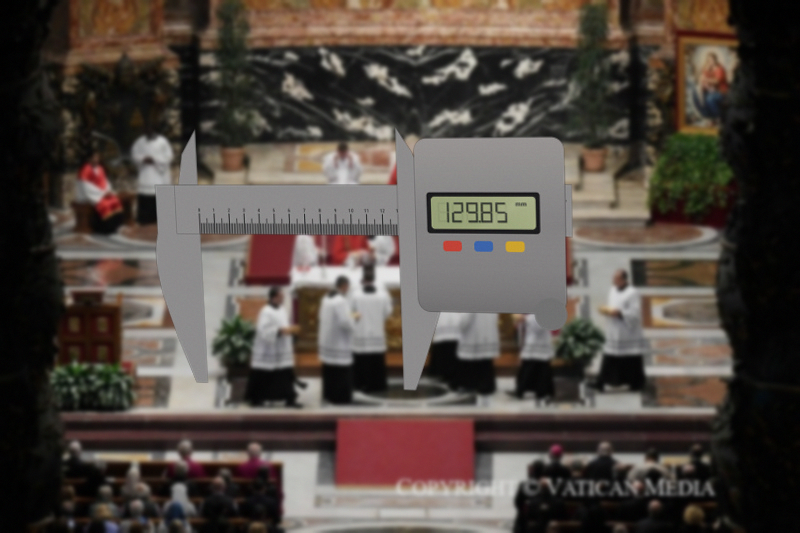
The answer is 129.85 mm
